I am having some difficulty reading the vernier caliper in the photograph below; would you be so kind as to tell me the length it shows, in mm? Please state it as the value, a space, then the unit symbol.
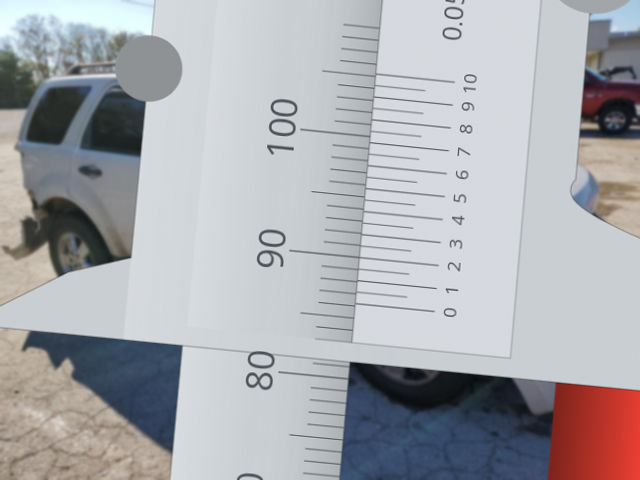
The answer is 86.2 mm
